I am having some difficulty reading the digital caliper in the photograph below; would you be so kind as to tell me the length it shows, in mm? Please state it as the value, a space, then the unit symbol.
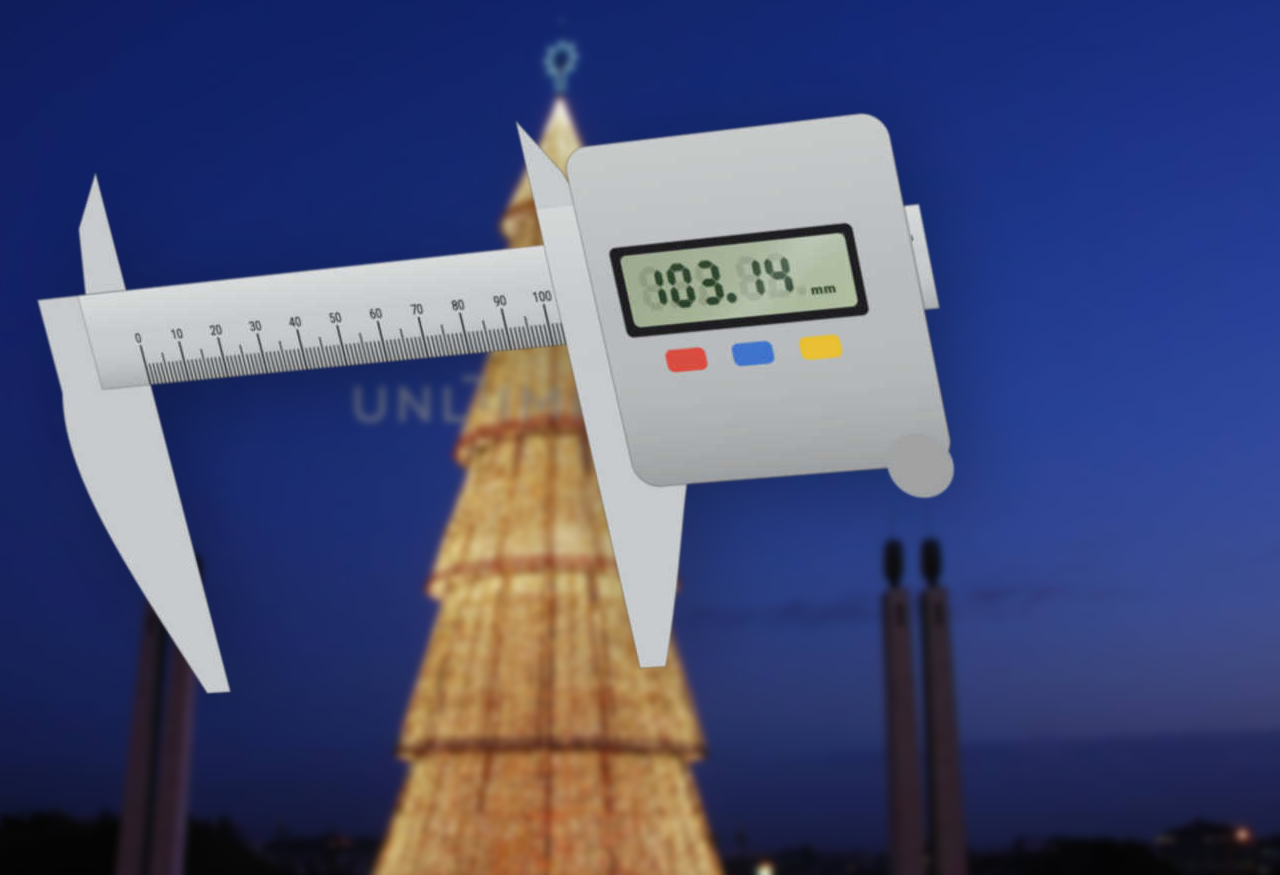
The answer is 103.14 mm
